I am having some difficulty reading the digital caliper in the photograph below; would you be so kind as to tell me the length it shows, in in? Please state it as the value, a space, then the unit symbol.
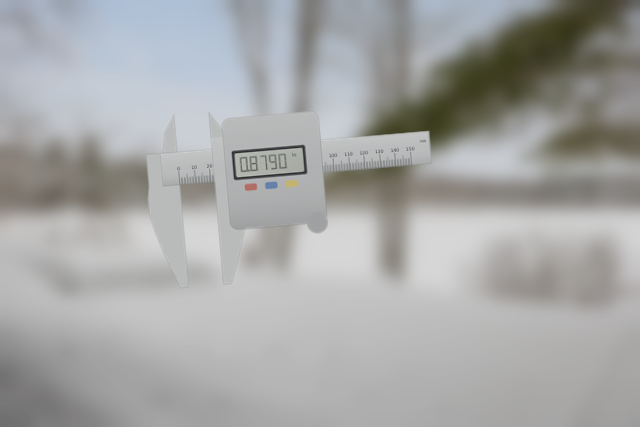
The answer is 0.8790 in
